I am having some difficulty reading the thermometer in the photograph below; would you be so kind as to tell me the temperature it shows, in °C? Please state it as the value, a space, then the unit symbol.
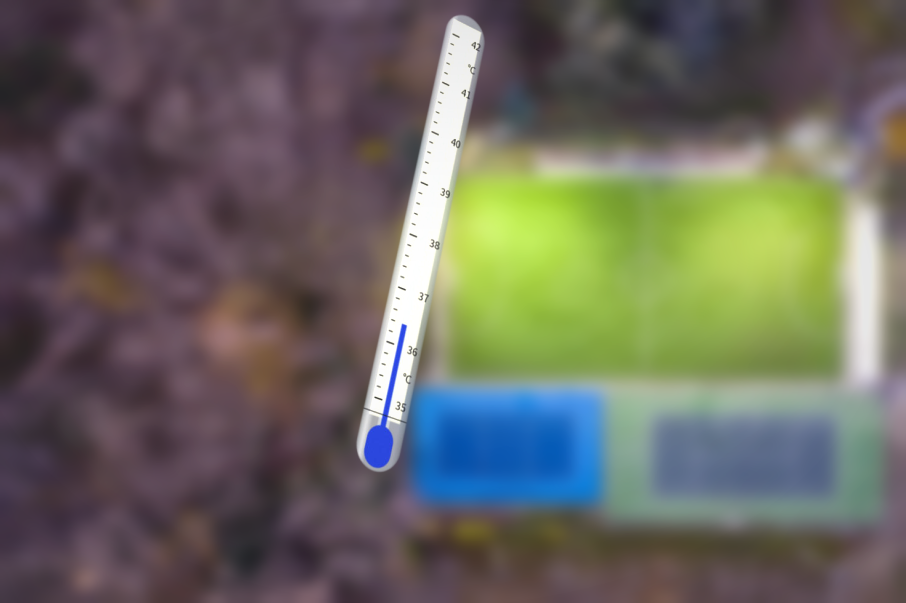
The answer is 36.4 °C
